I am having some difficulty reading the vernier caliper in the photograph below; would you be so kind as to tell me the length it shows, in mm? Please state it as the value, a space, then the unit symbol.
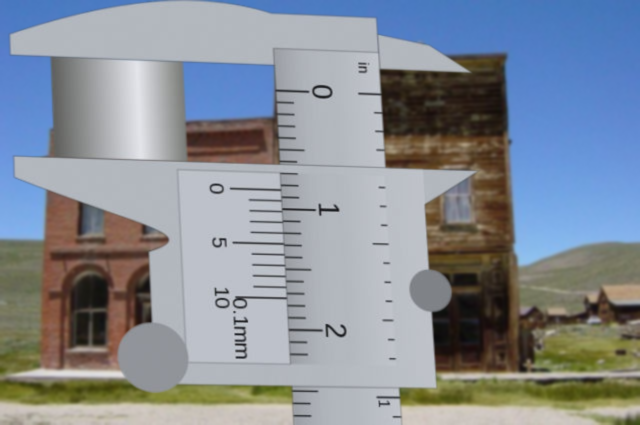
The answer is 8.4 mm
